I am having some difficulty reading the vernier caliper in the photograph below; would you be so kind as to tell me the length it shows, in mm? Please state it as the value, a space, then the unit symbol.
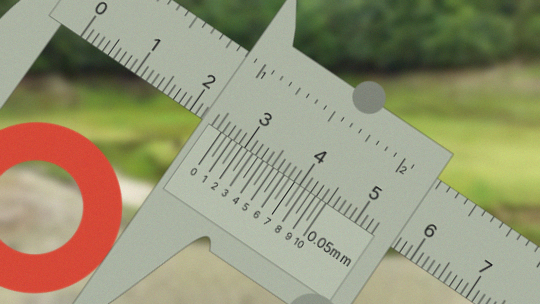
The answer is 25.8 mm
